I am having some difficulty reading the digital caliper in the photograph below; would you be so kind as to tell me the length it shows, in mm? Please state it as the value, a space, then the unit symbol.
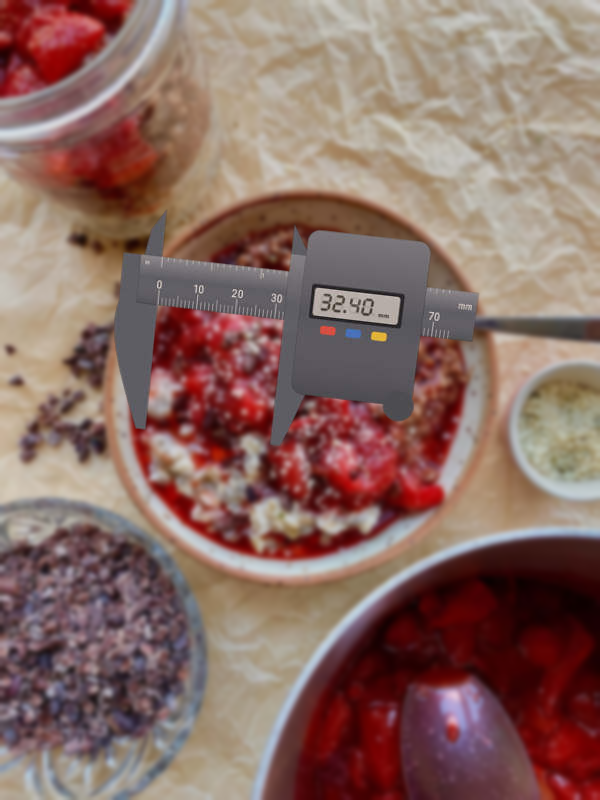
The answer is 32.40 mm
